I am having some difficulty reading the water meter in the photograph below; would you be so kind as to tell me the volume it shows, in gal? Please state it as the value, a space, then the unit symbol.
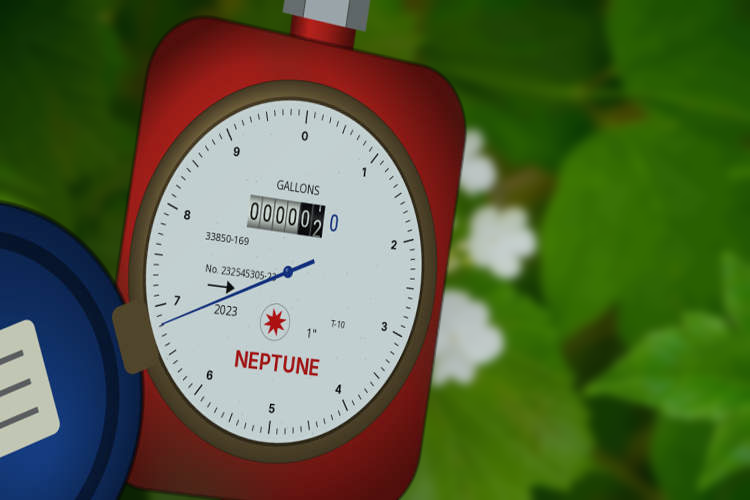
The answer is 16.8 gal
